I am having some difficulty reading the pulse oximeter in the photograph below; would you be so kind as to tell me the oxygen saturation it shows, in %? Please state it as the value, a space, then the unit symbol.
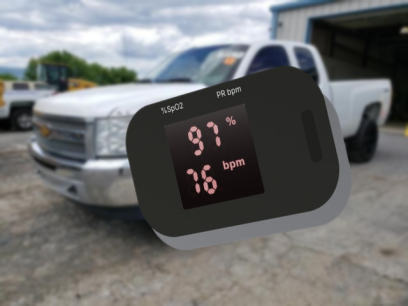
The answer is 97 %
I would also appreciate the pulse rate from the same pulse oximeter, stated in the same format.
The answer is 76 bpm
